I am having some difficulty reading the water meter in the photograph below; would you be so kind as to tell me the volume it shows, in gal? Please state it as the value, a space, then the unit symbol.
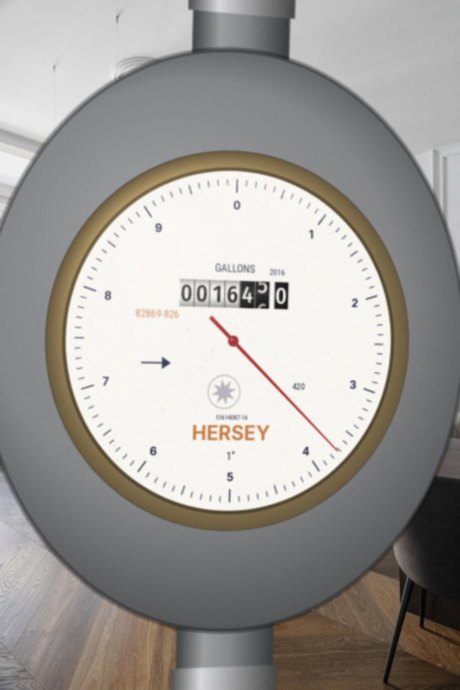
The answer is 16453.7 gal
